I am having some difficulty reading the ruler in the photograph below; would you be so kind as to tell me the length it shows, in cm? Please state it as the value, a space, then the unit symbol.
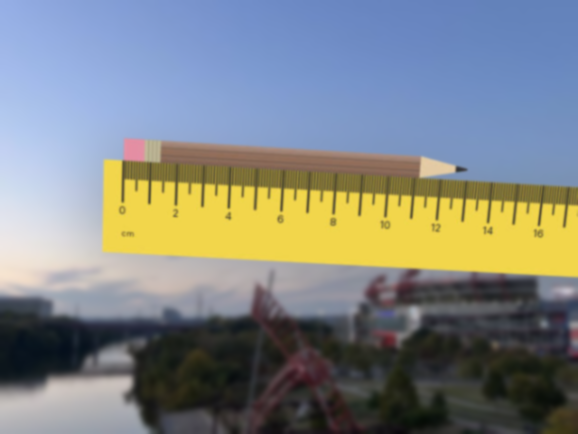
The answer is 13 cm
